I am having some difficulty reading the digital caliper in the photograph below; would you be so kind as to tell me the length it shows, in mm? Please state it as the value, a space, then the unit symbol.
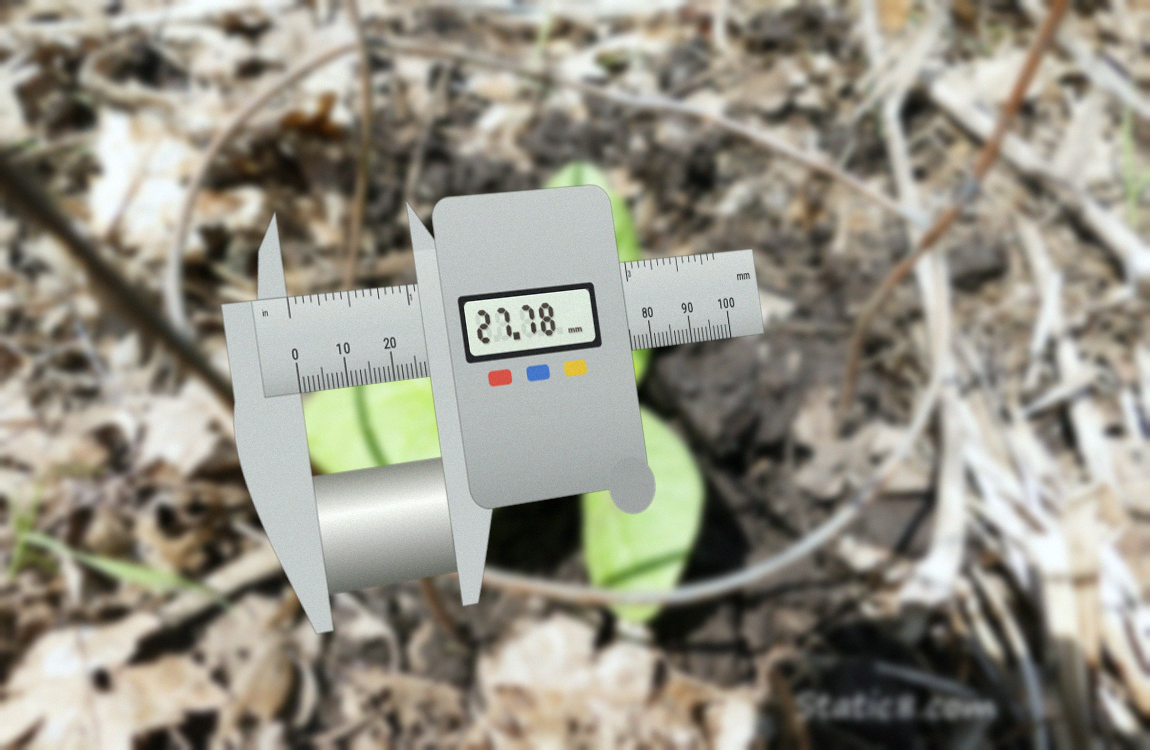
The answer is 27.78 mm
